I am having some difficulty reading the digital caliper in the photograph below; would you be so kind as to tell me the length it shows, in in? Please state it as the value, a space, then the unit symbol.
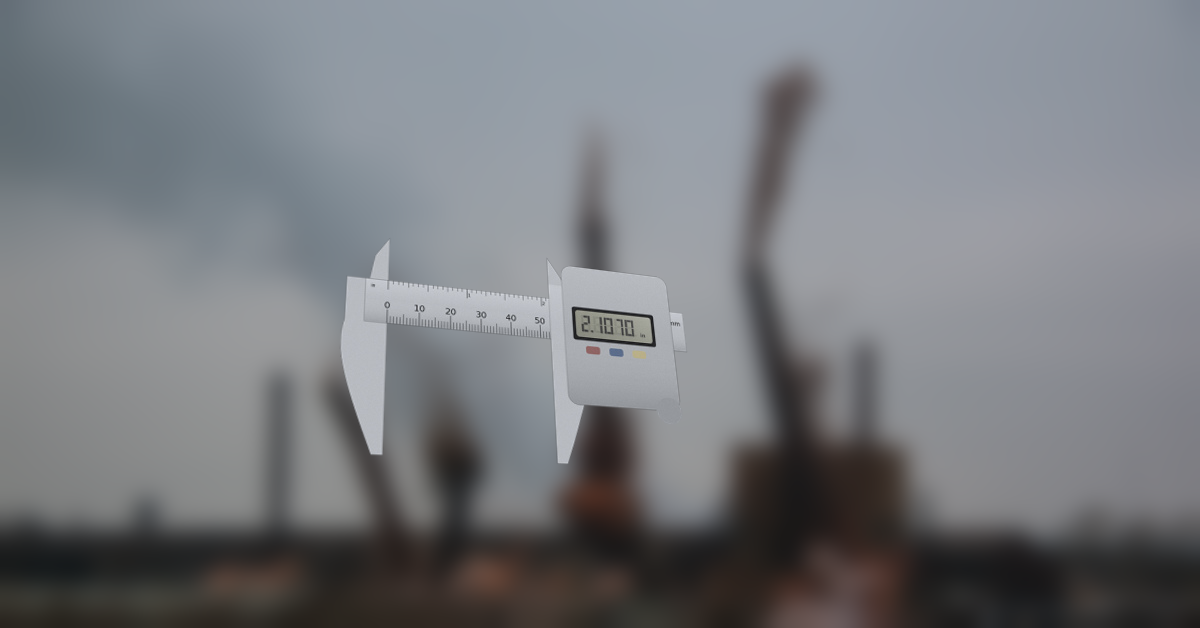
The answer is 2.1070 in
